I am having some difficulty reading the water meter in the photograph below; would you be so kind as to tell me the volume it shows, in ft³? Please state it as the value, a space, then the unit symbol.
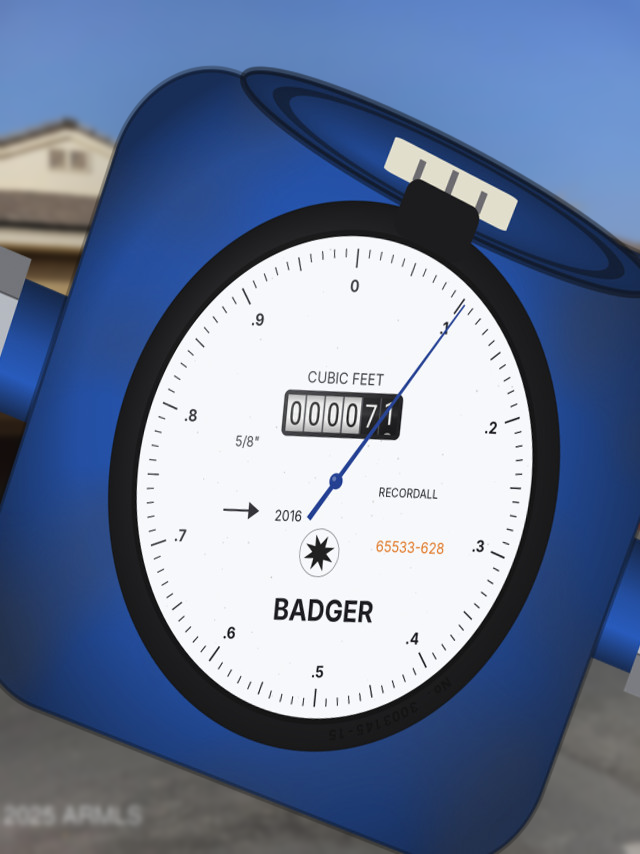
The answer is 71.10 ft³
